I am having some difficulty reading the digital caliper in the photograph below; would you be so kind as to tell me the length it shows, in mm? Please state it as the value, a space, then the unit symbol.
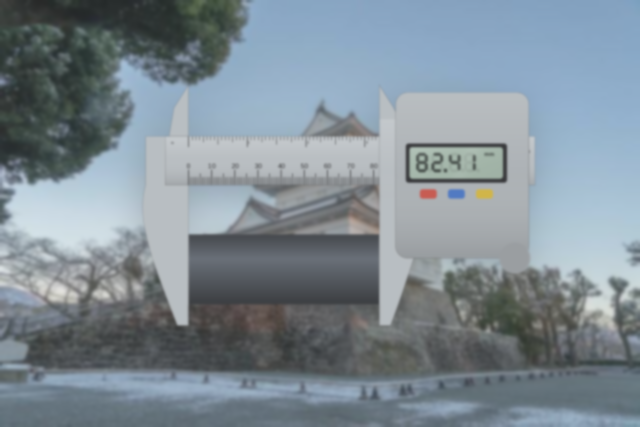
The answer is 82.41 mm
